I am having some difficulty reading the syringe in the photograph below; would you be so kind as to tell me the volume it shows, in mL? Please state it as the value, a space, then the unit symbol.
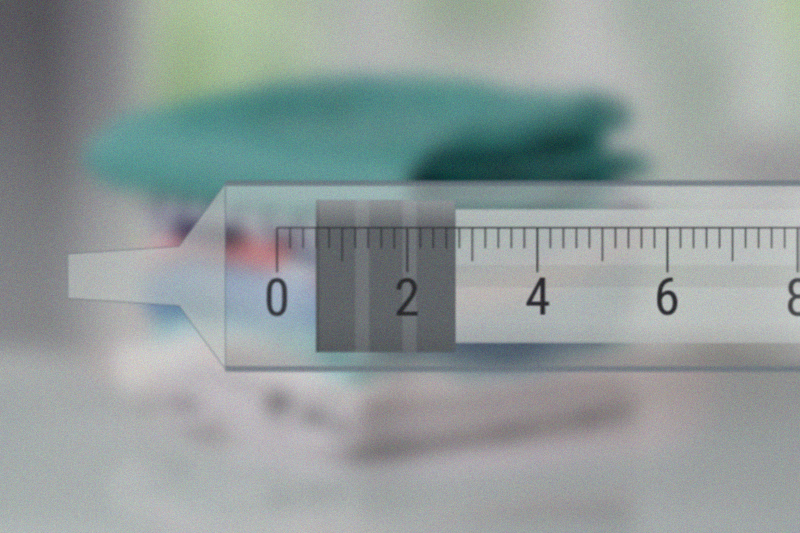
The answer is 0.6 mL
